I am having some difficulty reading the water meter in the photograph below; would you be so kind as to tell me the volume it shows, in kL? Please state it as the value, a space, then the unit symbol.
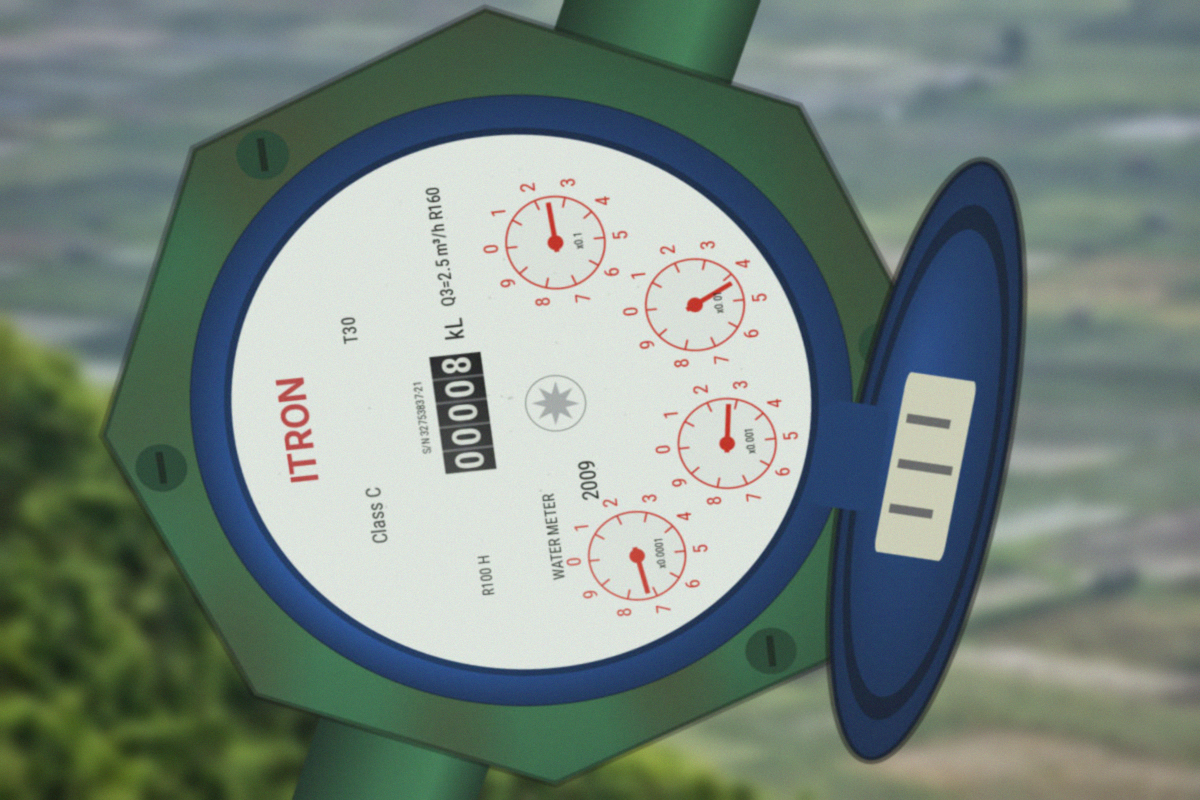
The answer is 8.2427 kL
